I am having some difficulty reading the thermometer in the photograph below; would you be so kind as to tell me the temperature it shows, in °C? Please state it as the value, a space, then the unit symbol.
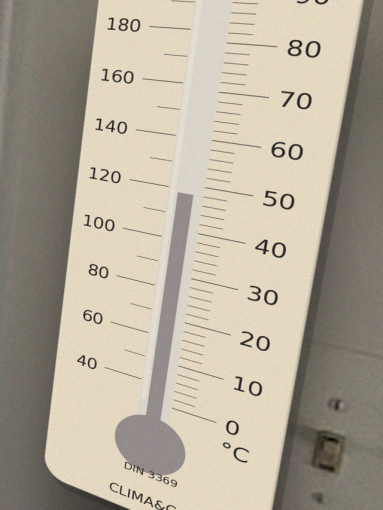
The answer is 48 °C
